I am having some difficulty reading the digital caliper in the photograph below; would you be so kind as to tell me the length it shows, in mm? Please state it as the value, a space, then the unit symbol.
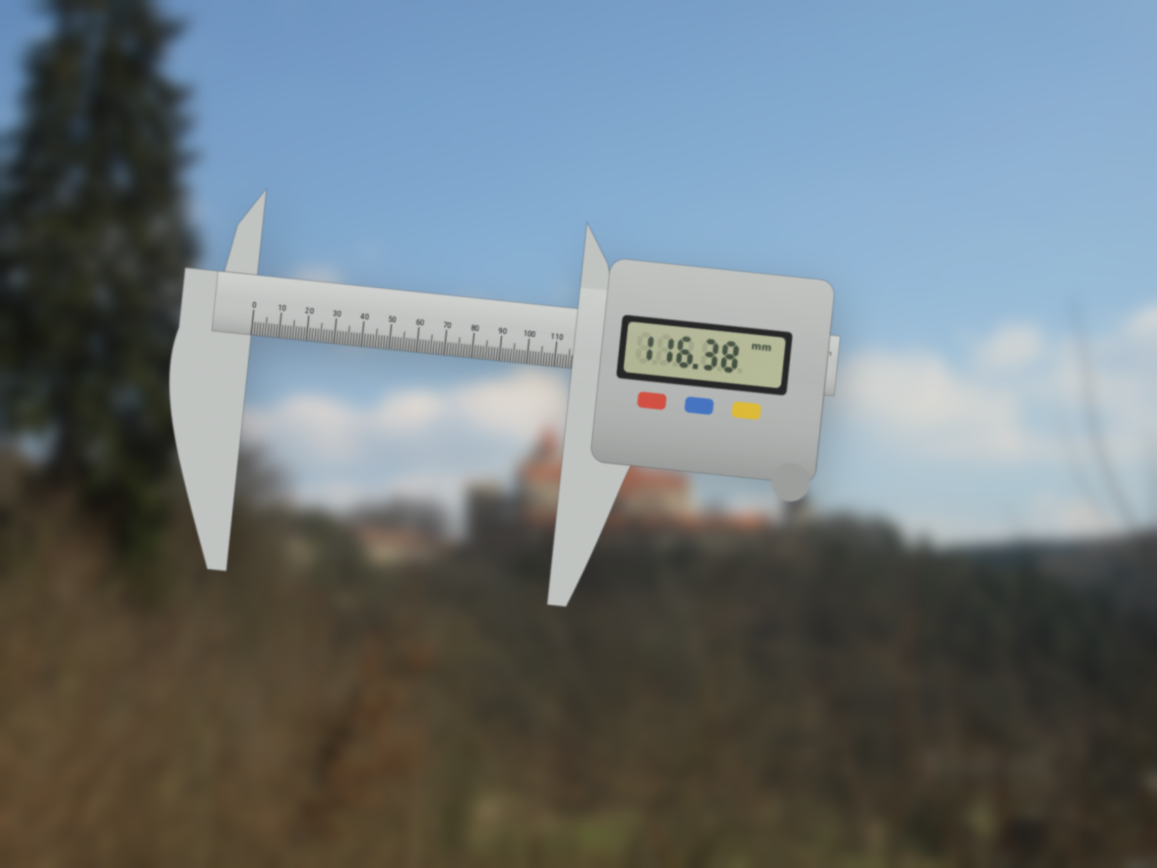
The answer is 116.38 mm
